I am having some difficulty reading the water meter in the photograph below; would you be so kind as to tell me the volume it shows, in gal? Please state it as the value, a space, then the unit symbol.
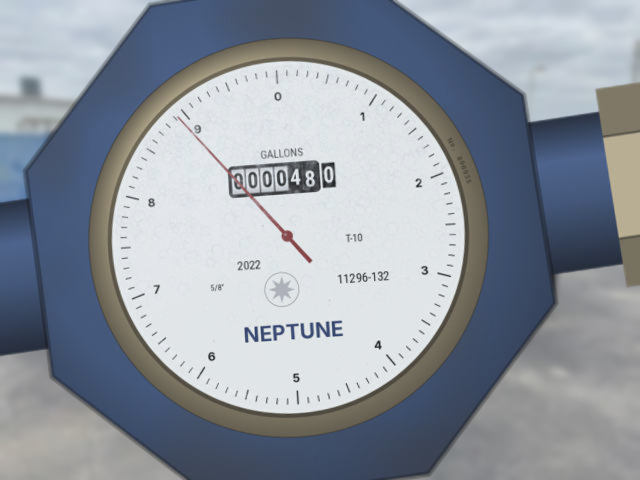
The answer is 478.9 gal
